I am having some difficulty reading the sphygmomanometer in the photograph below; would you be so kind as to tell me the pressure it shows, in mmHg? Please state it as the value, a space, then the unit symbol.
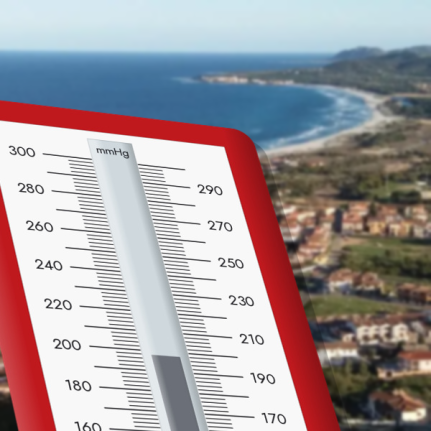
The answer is 198 mmHg
